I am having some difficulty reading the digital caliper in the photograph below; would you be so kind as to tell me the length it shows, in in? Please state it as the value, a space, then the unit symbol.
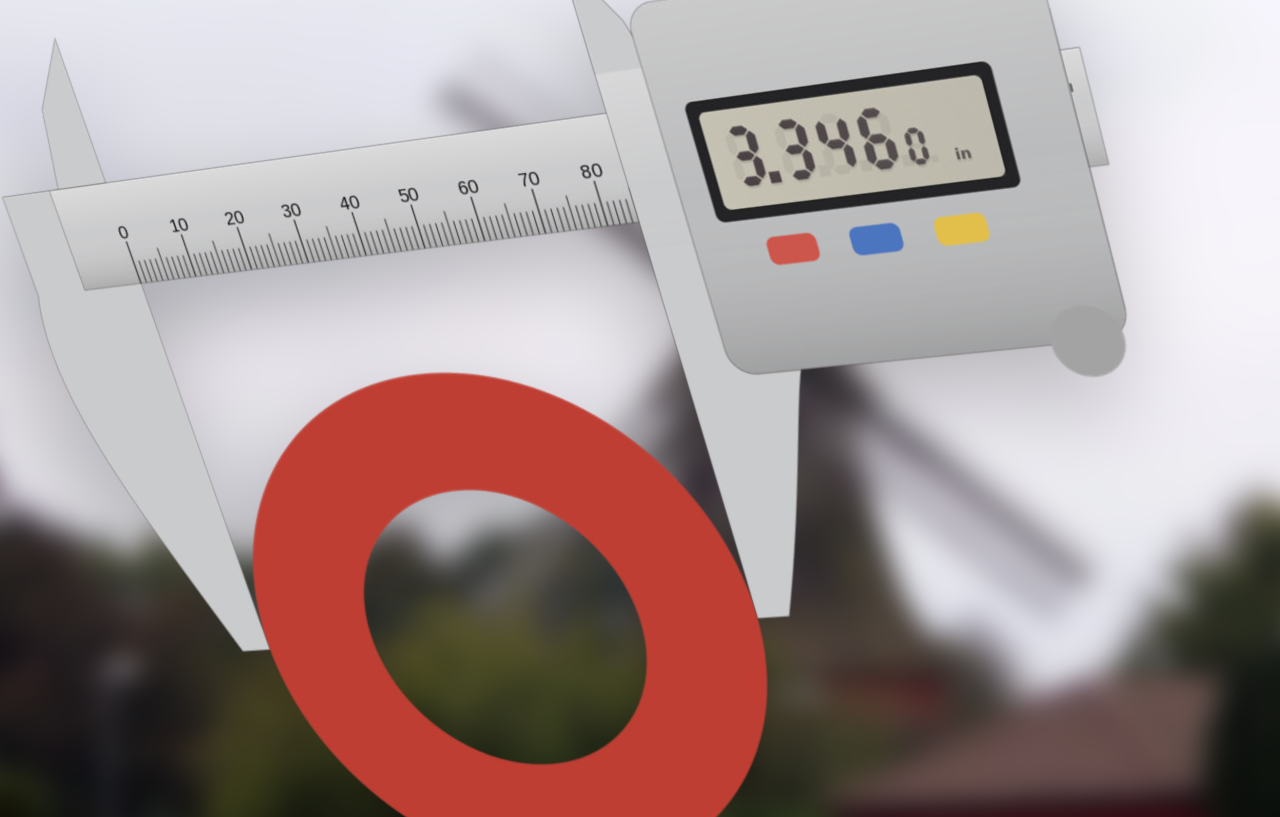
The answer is 3.3460 in
